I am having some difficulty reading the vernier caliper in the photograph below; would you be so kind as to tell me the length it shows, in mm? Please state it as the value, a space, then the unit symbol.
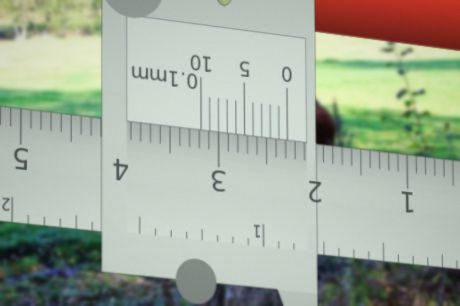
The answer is 22.8 mm
